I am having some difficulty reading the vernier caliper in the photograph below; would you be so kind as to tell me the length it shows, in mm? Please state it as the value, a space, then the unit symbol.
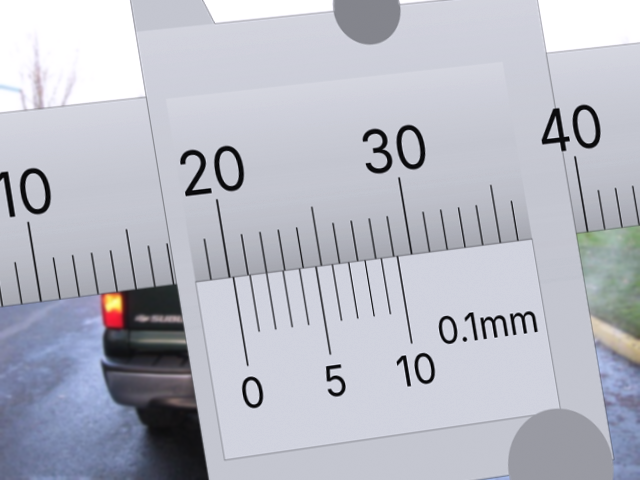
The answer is 20.2 mm
